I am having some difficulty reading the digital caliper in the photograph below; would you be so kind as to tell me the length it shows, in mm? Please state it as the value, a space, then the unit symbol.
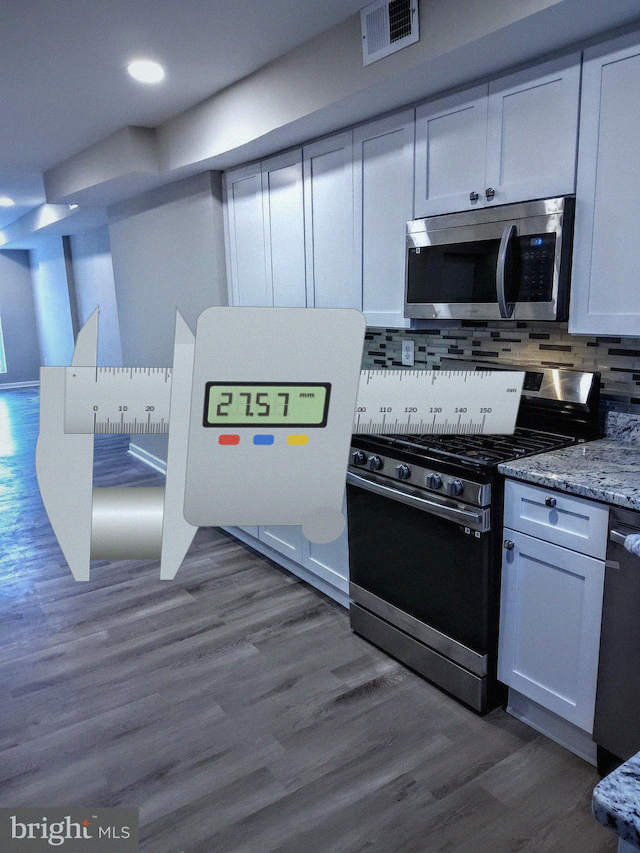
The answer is 27.57 mm
